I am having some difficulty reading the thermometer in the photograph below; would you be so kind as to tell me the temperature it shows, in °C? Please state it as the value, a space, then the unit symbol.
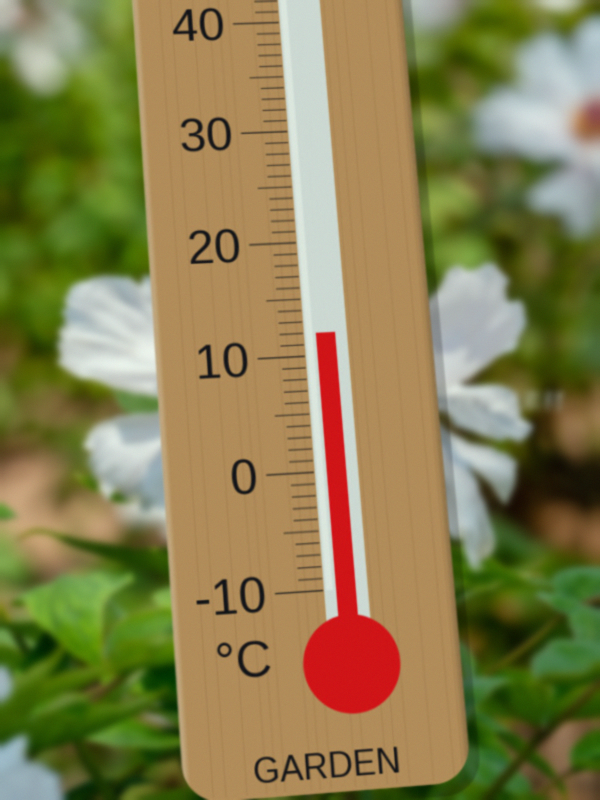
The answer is 12 °C
